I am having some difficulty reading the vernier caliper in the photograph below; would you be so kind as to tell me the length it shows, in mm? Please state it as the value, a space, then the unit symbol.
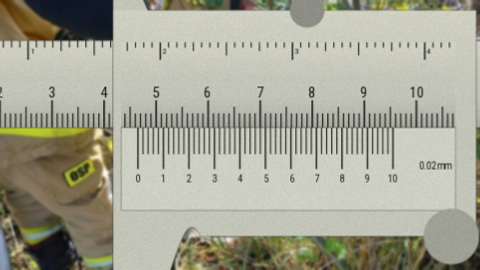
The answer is 46.5 mm
